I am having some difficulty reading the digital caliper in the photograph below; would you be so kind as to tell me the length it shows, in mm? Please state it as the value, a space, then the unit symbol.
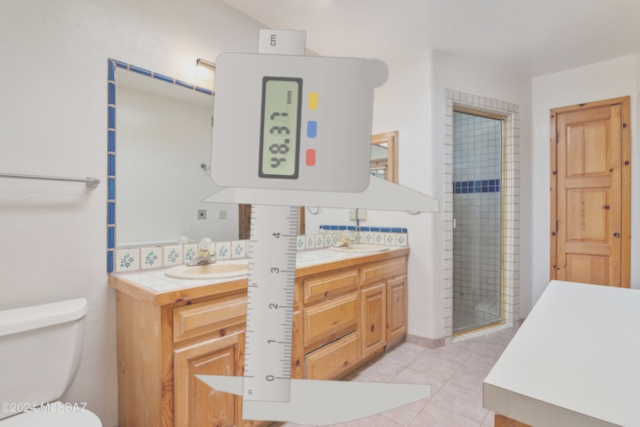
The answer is 48.37 mm
